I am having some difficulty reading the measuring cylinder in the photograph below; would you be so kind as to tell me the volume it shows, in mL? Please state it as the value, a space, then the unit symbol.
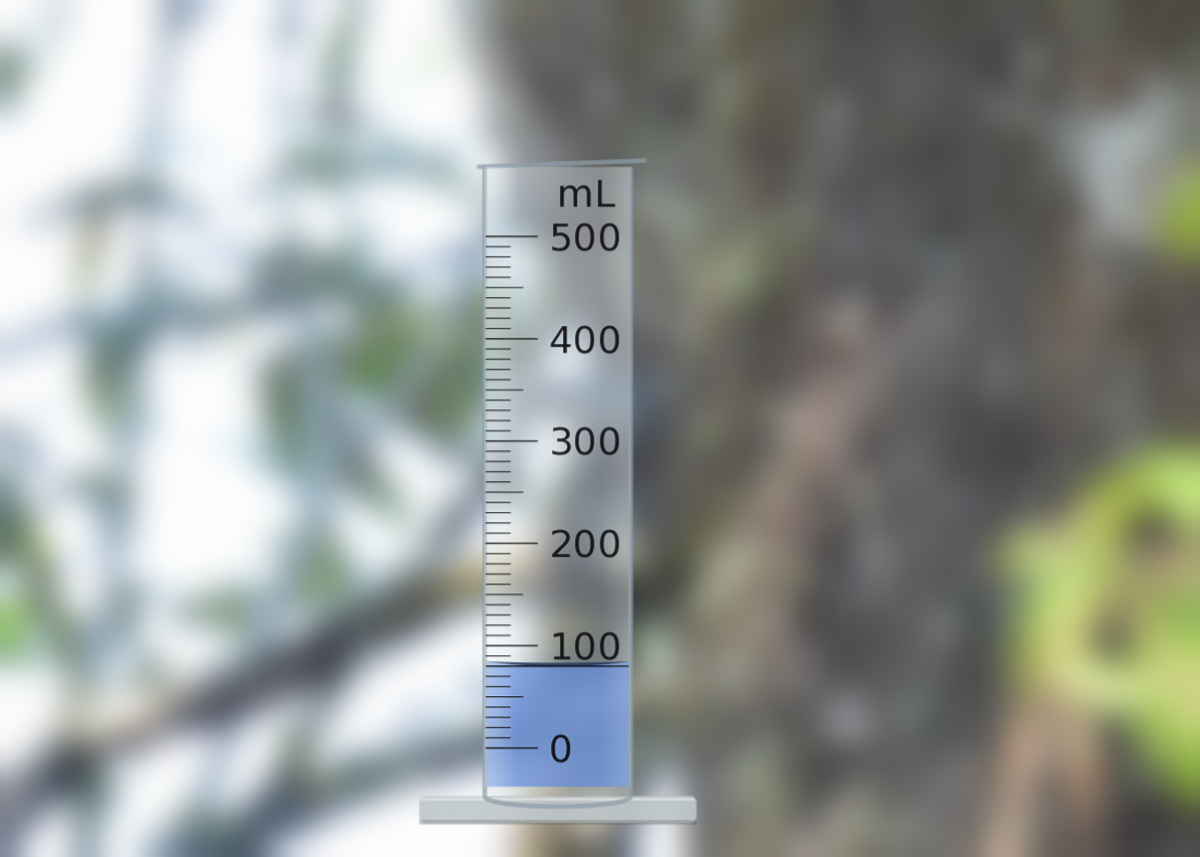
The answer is 80 mL
